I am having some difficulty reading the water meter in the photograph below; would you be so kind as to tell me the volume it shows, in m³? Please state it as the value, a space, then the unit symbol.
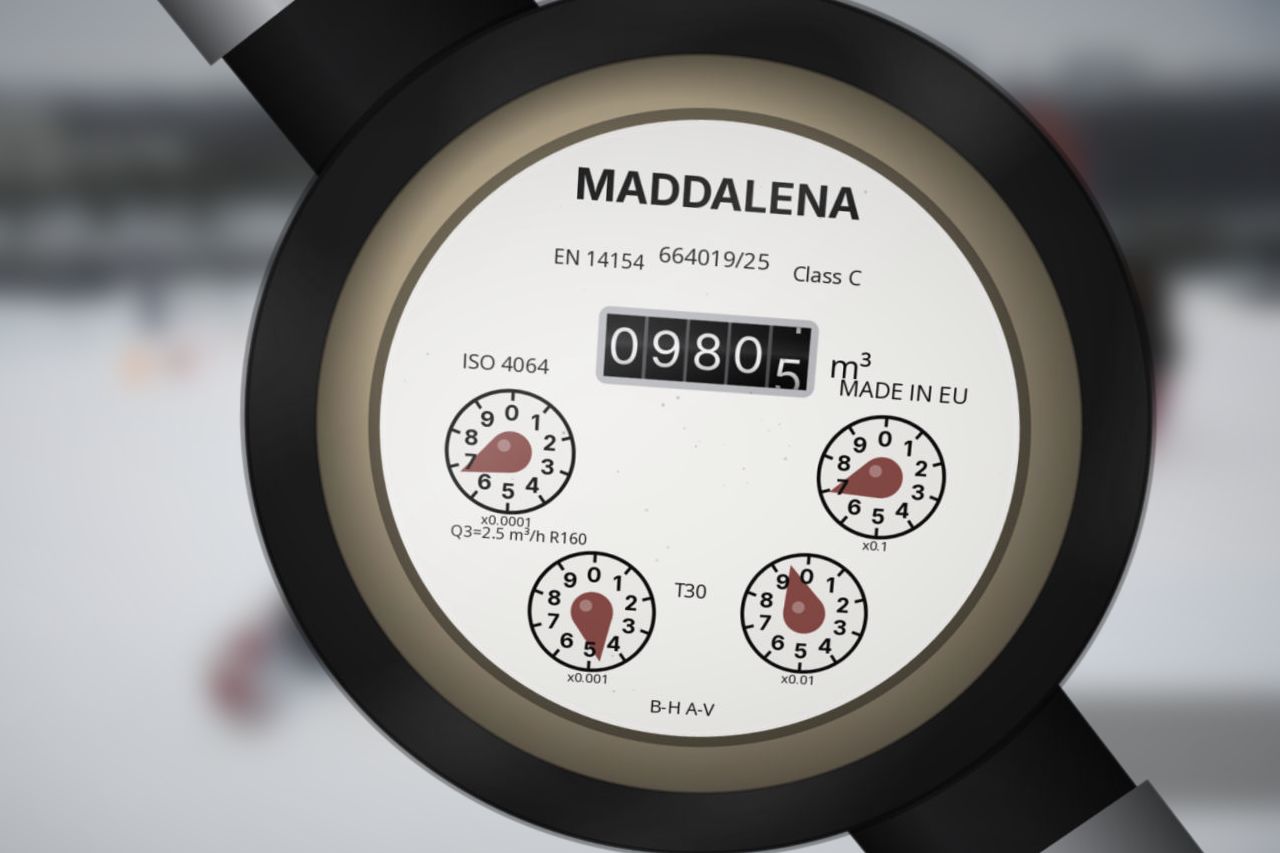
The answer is 9804.6946 m³
